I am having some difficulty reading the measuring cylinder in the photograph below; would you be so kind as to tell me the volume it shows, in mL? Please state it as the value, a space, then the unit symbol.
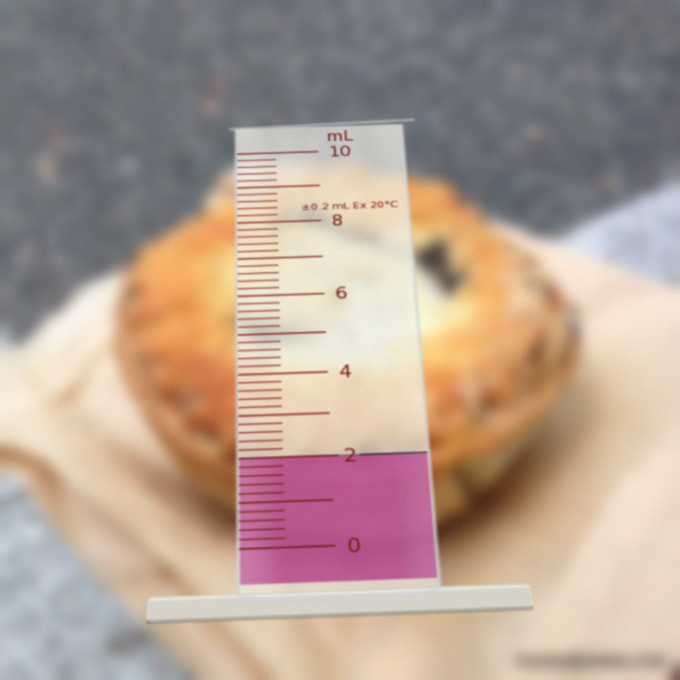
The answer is 2 mL
